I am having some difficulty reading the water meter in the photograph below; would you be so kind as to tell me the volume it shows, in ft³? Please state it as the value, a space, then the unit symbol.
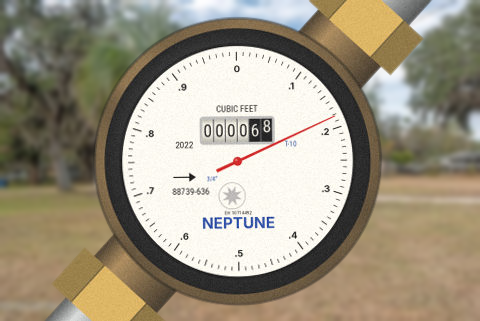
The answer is 68.18 ft³
